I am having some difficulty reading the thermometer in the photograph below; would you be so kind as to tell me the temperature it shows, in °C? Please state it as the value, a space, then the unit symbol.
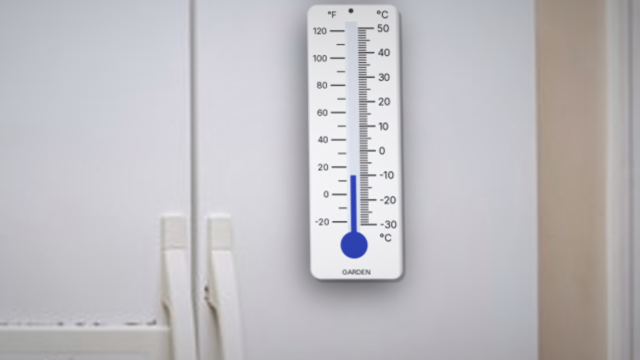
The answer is -10 °C
